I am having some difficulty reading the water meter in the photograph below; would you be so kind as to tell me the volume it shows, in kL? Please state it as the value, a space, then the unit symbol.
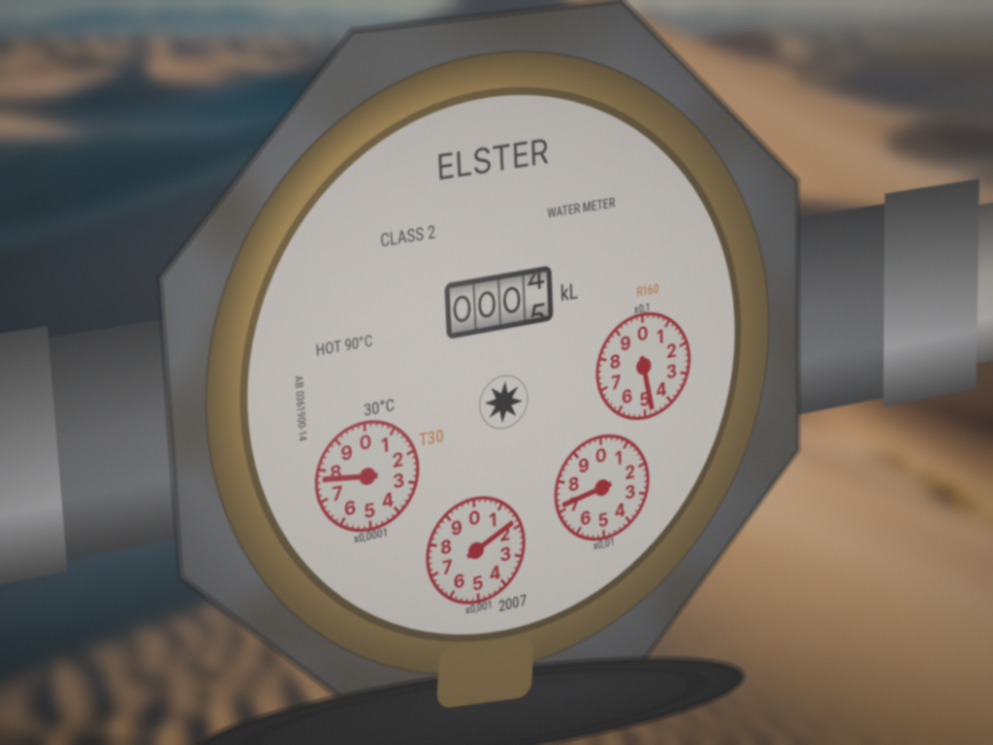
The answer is 4.4717 kL
